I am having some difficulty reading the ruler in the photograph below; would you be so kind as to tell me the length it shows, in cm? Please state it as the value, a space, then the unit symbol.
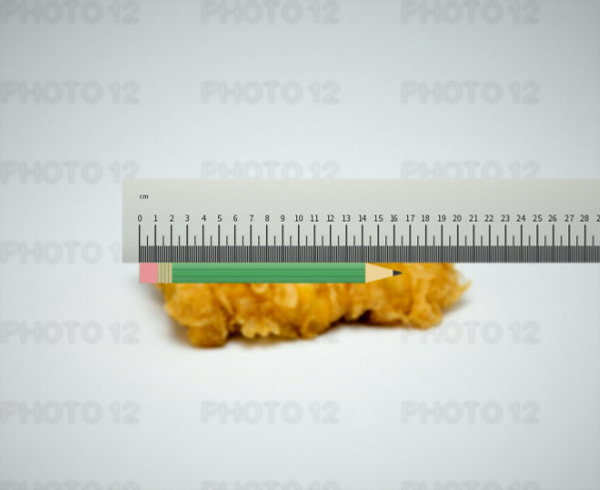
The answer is 16.5 cm
